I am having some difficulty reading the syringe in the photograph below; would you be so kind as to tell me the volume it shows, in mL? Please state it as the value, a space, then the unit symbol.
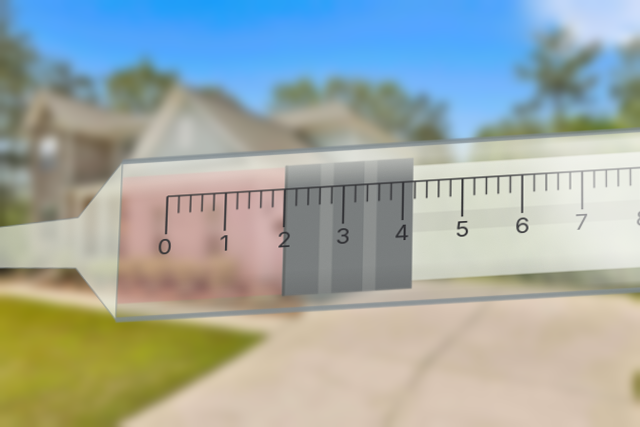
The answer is 2 mL
